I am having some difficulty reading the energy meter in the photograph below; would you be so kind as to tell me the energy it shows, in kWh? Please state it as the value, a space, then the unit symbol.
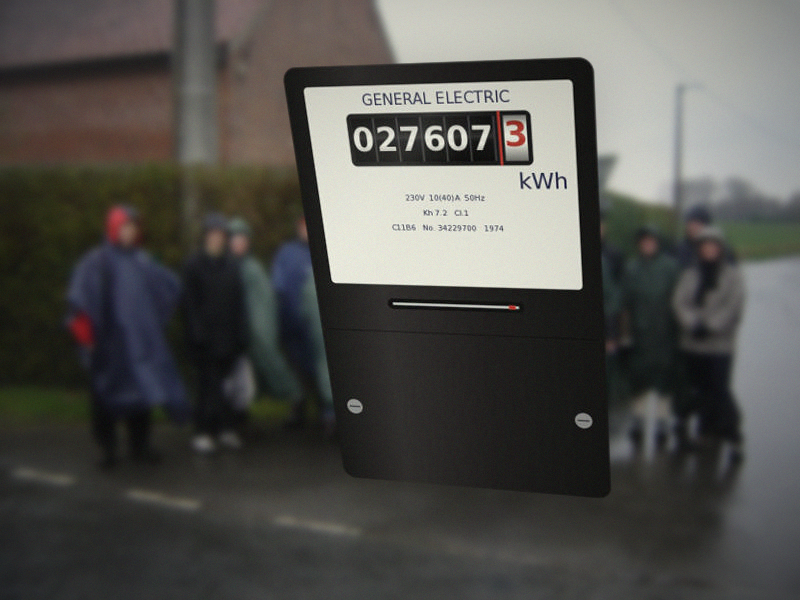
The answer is 27607.3 kWh
